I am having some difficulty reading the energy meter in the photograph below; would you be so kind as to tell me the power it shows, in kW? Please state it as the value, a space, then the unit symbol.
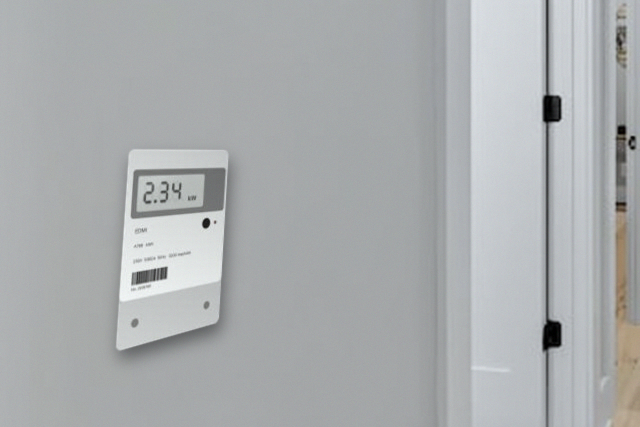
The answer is 2.34 kW
